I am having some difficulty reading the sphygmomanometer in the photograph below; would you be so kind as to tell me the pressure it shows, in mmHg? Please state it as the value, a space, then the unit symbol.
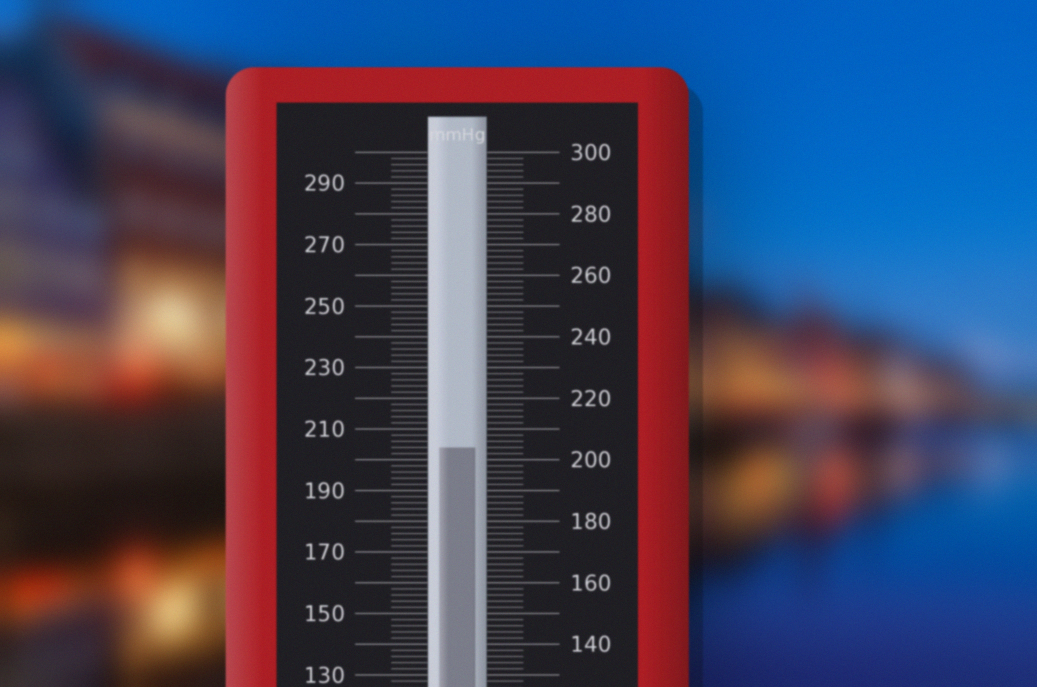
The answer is 204 mmHg
